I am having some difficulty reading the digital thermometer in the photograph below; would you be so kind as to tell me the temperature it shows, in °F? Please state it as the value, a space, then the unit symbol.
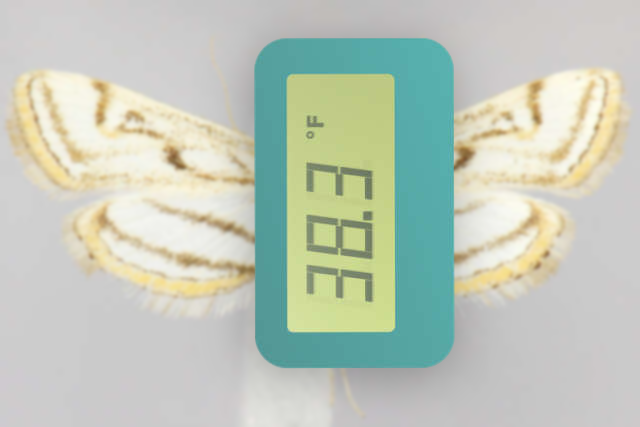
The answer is 38.3 °F
